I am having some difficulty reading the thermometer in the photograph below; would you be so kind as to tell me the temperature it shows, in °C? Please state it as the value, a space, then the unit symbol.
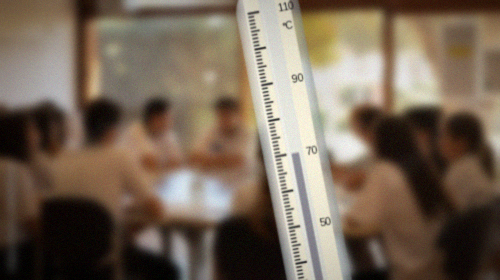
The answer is 70 °C
